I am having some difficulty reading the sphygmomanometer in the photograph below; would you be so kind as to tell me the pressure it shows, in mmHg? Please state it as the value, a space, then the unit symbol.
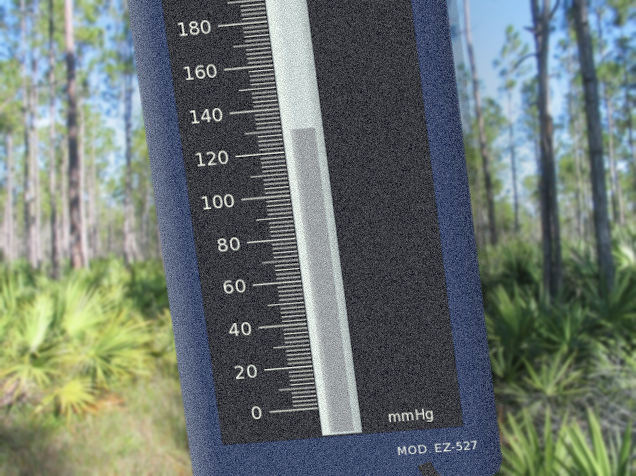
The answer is 130 mmHg
